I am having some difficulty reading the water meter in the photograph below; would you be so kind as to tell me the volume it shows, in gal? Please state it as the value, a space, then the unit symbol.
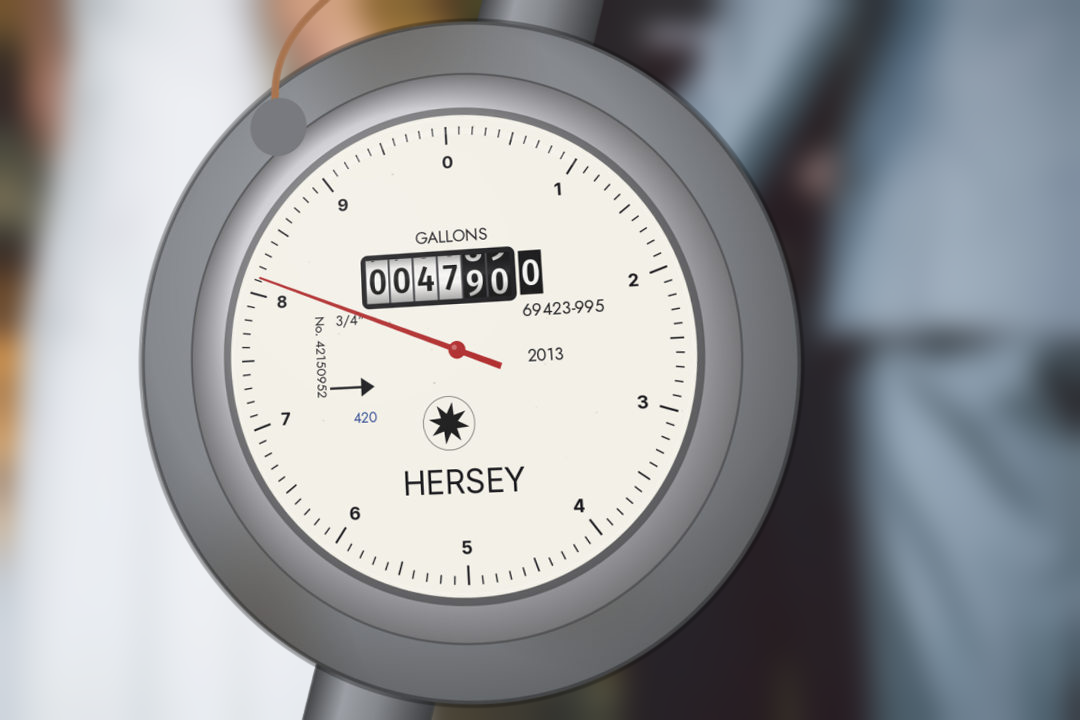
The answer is 47898.1 gal
